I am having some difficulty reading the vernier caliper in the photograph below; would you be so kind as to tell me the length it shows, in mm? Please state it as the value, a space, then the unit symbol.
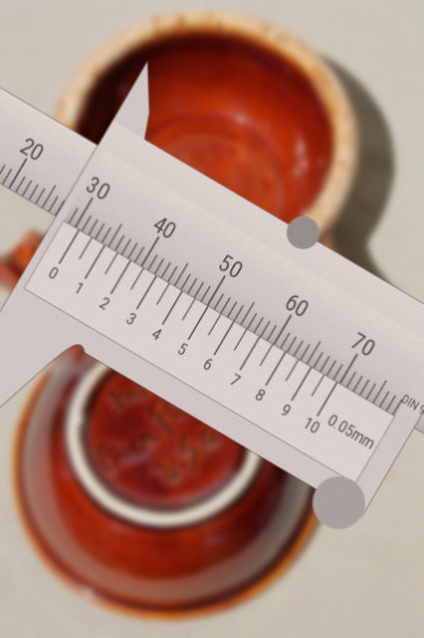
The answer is 30.6 mm
